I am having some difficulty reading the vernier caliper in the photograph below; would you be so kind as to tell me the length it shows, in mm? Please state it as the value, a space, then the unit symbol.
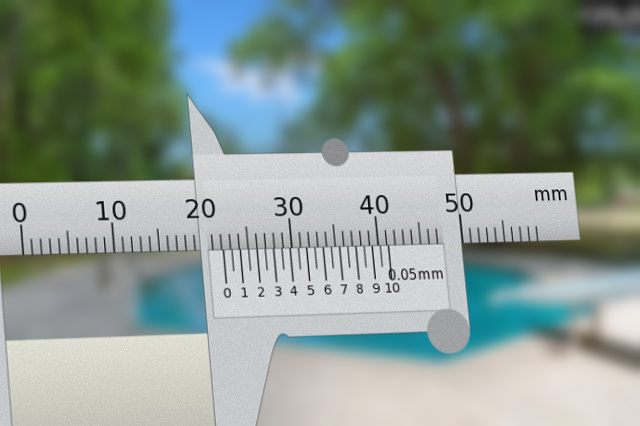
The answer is 22.2 mm
